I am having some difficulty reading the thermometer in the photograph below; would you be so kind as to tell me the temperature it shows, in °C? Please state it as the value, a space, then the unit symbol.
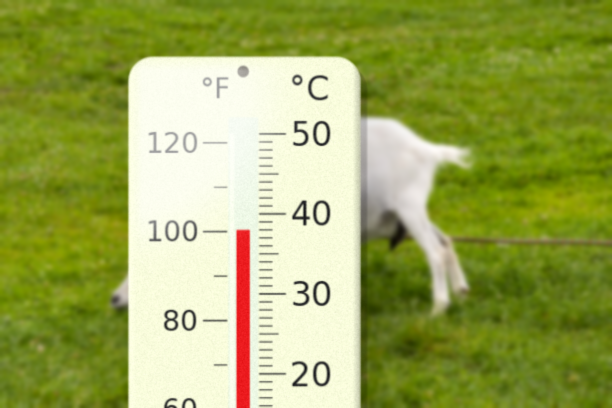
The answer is 38 °C
